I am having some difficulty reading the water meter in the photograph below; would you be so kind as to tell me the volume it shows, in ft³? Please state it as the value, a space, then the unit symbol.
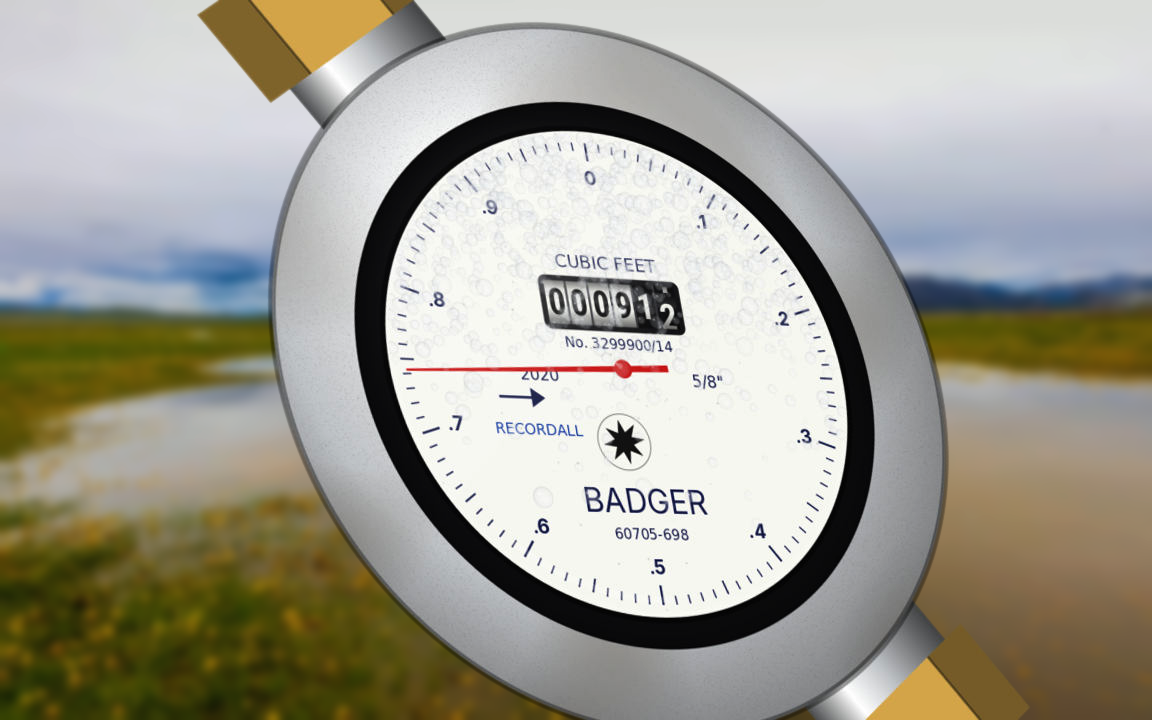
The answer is 911.74 ft³
